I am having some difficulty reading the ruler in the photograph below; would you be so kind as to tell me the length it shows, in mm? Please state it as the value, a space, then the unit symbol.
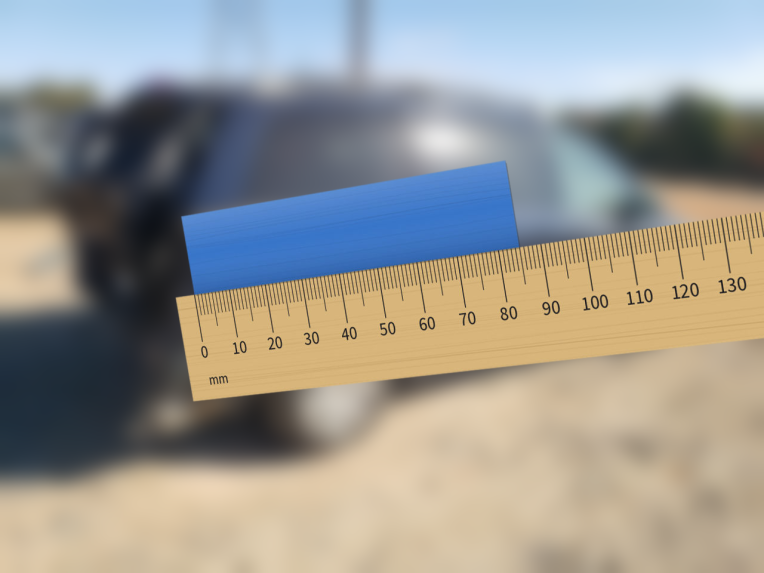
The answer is 85 mm
